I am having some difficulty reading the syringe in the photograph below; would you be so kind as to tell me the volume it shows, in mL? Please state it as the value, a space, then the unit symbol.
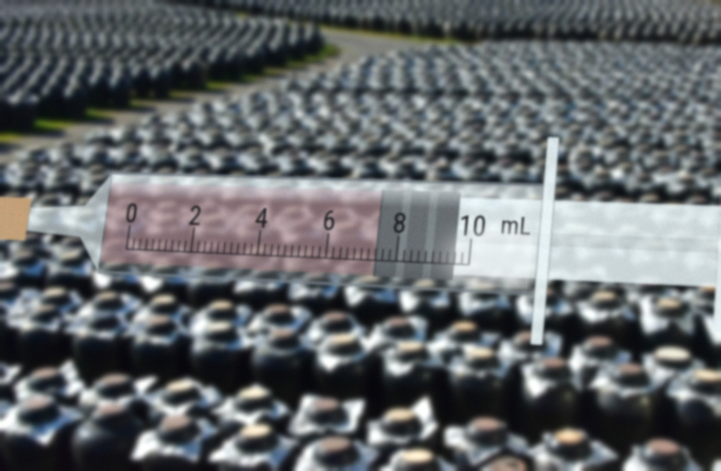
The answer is 7.4 mL
